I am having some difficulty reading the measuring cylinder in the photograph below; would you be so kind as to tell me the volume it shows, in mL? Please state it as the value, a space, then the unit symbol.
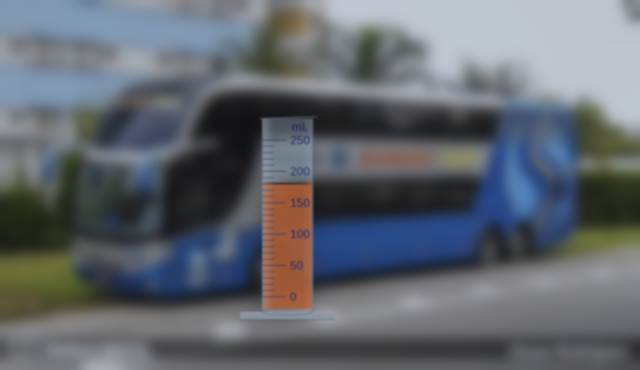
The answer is 180 mL
